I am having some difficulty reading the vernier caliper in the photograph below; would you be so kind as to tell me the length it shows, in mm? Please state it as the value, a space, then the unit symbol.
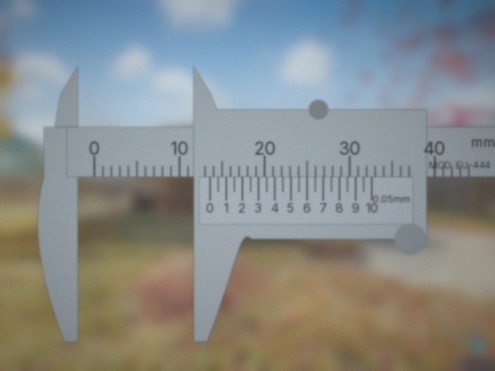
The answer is 13.6 mm
